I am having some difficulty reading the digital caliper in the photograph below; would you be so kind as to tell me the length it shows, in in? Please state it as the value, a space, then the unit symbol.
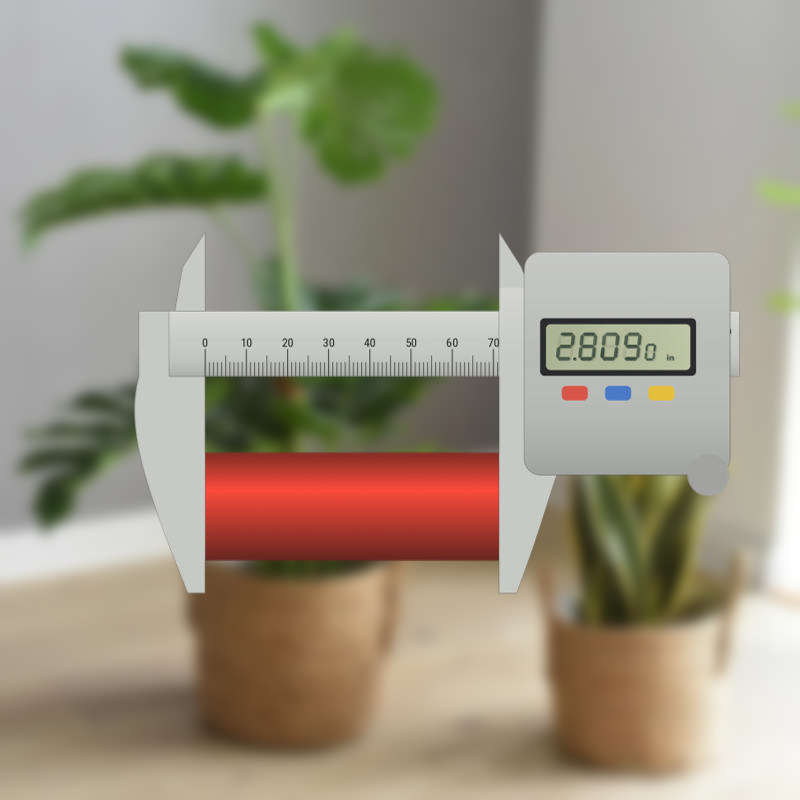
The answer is 2.8090 in
